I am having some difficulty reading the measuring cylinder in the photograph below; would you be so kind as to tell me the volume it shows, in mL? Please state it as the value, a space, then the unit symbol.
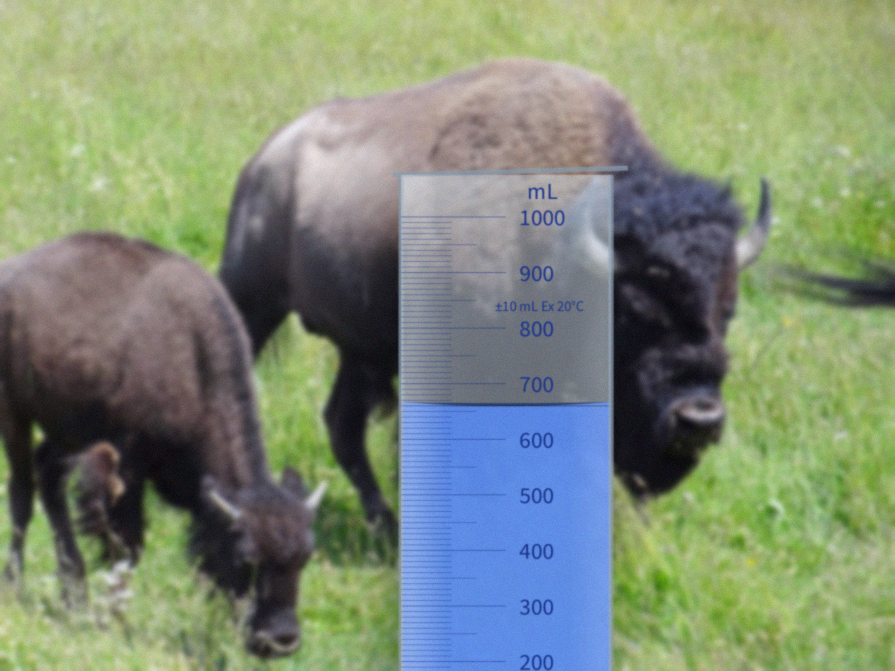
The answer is 660 mL
